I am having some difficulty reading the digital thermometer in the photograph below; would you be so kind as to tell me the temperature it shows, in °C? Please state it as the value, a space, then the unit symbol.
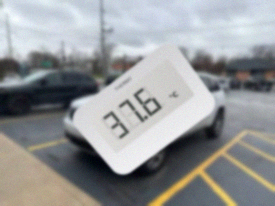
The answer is 37.6 °C
